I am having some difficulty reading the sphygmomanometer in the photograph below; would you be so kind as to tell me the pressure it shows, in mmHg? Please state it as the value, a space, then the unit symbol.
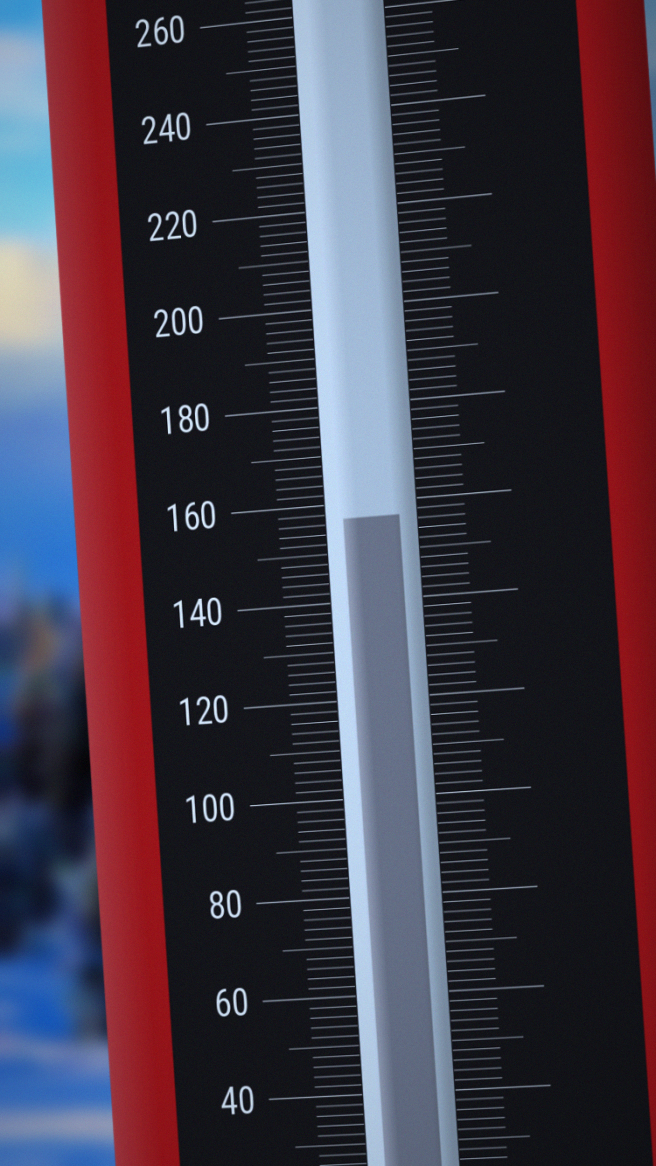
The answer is 157 mmHg
